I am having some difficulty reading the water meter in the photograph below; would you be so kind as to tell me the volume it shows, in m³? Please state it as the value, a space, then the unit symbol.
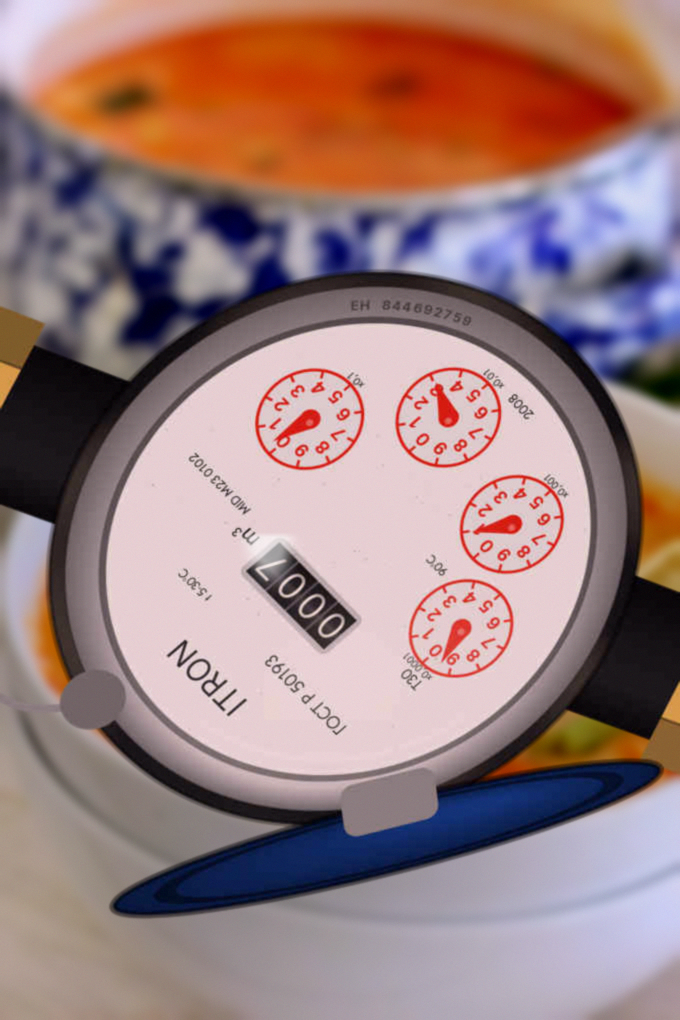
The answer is 7.0309 m³
